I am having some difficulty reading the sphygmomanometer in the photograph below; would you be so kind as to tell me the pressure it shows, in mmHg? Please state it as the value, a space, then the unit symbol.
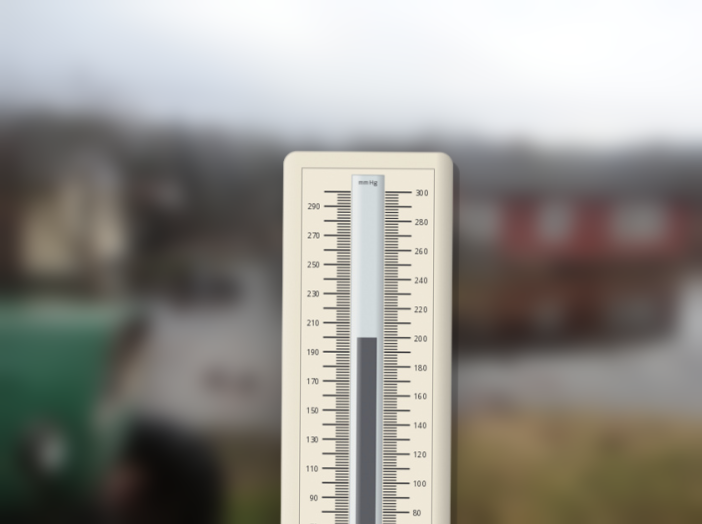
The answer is 200 mmHg
